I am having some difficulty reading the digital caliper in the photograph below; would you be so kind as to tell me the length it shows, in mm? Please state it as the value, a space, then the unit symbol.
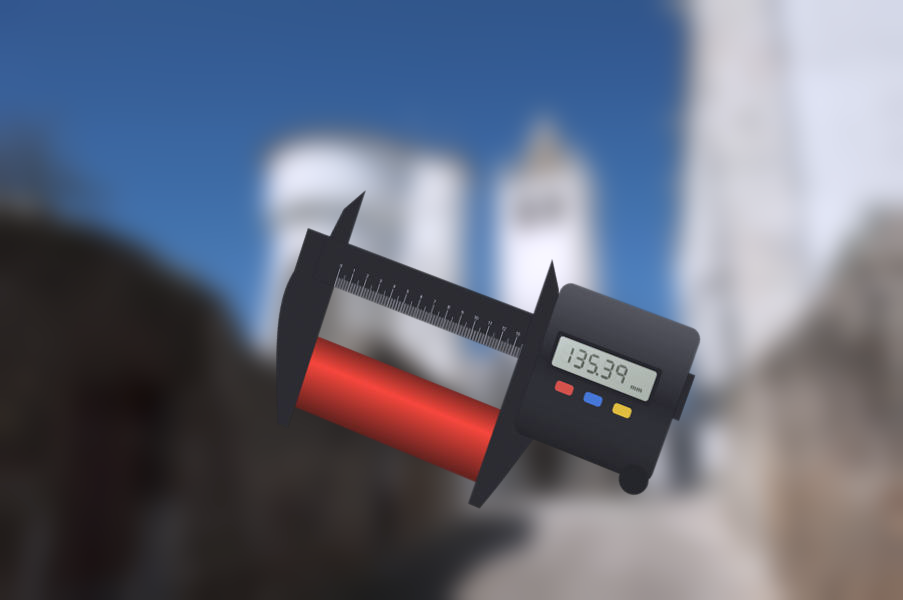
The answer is 135.39 mm
